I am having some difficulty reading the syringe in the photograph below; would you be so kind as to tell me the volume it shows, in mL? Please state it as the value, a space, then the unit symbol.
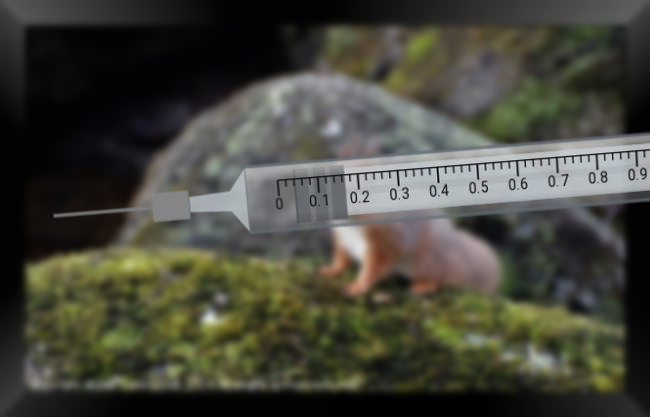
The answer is 0.04 mL
